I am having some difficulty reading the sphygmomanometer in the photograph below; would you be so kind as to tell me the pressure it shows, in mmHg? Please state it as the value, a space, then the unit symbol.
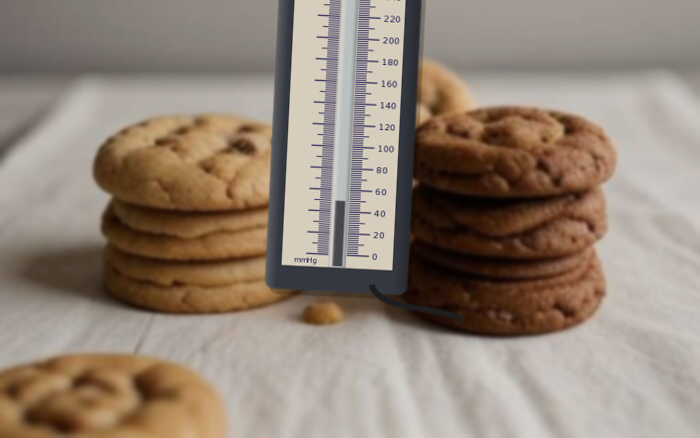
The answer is 50 mmHg
